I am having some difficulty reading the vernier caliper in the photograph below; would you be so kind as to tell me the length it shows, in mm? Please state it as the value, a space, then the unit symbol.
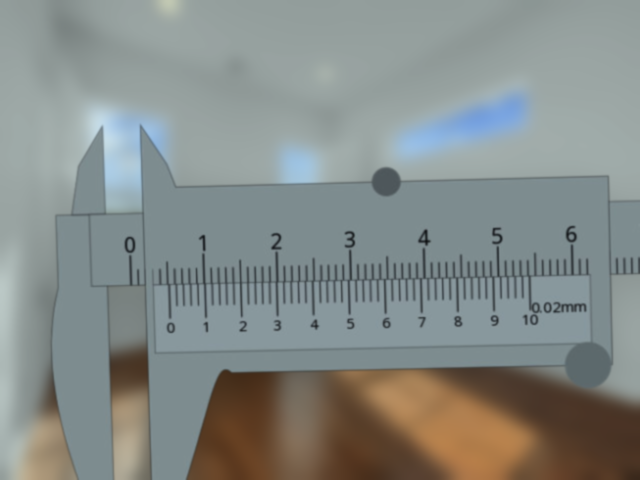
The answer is 5.2 mm
